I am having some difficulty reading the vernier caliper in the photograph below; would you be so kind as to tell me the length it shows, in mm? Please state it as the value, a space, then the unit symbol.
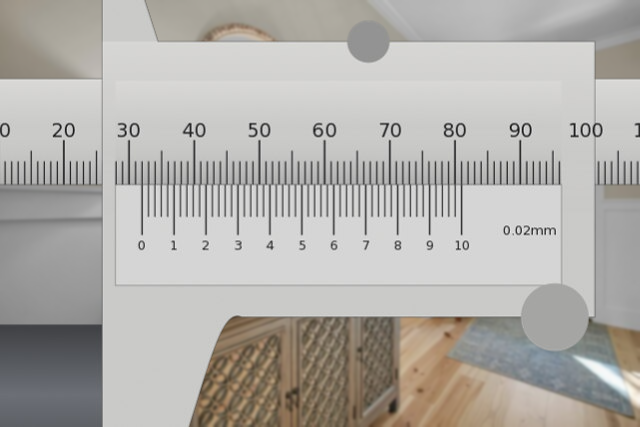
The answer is 32.0 mm
